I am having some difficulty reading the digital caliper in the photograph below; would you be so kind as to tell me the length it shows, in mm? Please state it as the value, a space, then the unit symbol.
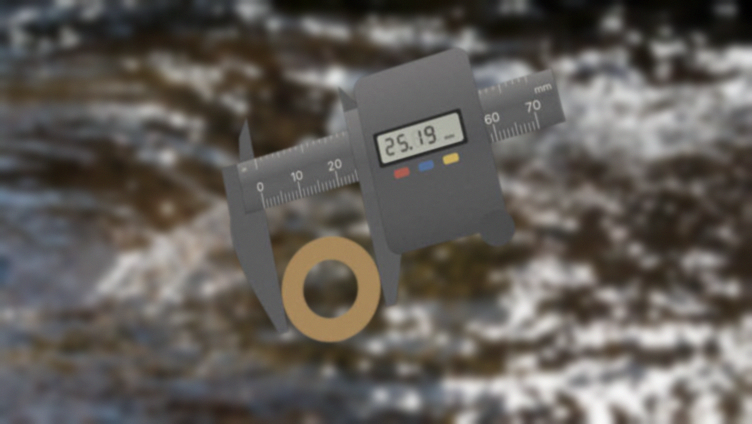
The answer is 25.19 mm
